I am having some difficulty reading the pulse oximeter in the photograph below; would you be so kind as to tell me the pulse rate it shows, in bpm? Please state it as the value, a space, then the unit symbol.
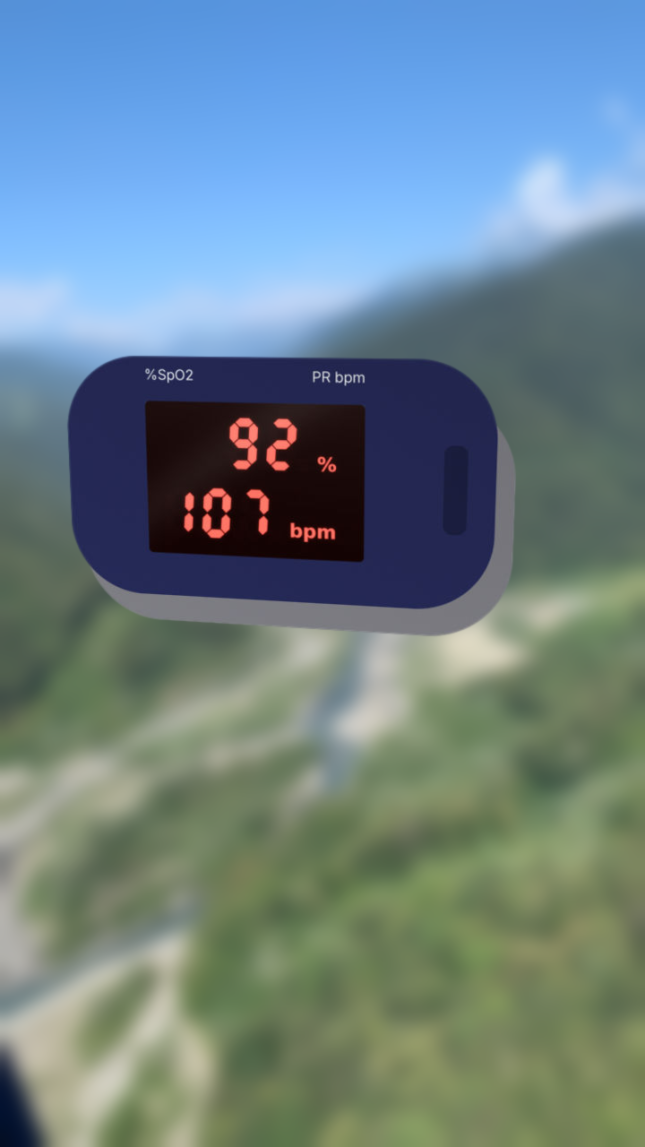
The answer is 107 bpm
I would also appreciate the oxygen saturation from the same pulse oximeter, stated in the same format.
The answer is 92 %
